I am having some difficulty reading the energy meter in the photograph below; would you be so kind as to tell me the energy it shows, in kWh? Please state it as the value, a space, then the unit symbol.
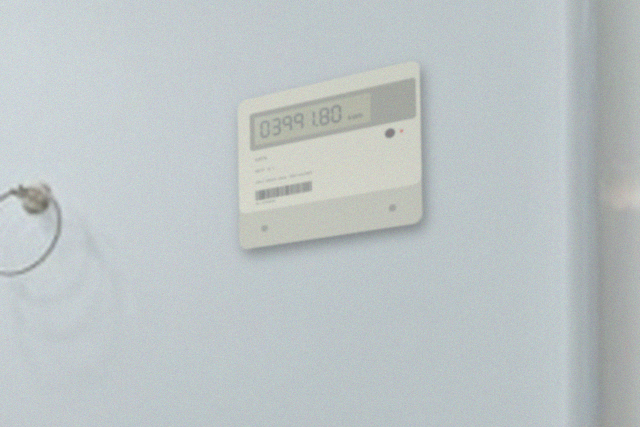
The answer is 3991.80 kWh
